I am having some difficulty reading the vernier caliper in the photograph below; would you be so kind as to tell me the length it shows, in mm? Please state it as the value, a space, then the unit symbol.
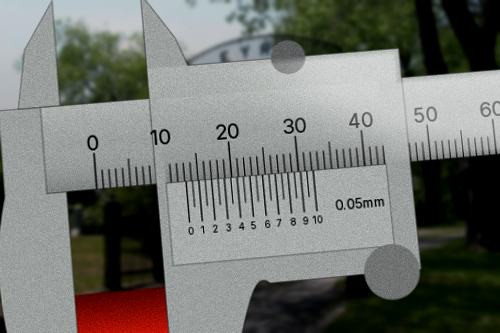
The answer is 13.2 mm
